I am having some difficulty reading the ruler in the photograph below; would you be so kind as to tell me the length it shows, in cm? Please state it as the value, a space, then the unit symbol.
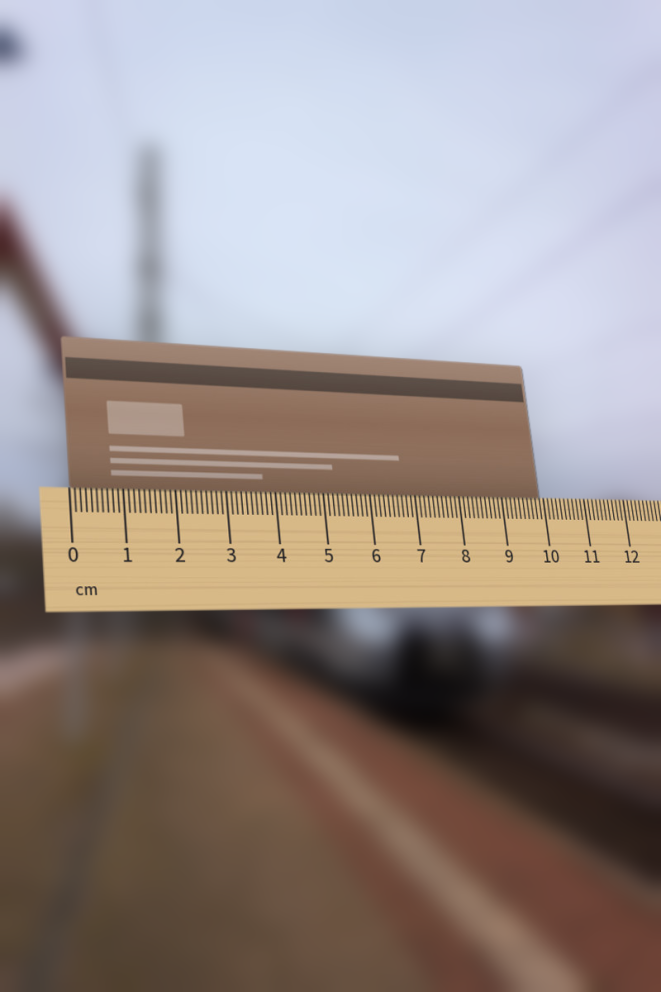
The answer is 9.9 cm
